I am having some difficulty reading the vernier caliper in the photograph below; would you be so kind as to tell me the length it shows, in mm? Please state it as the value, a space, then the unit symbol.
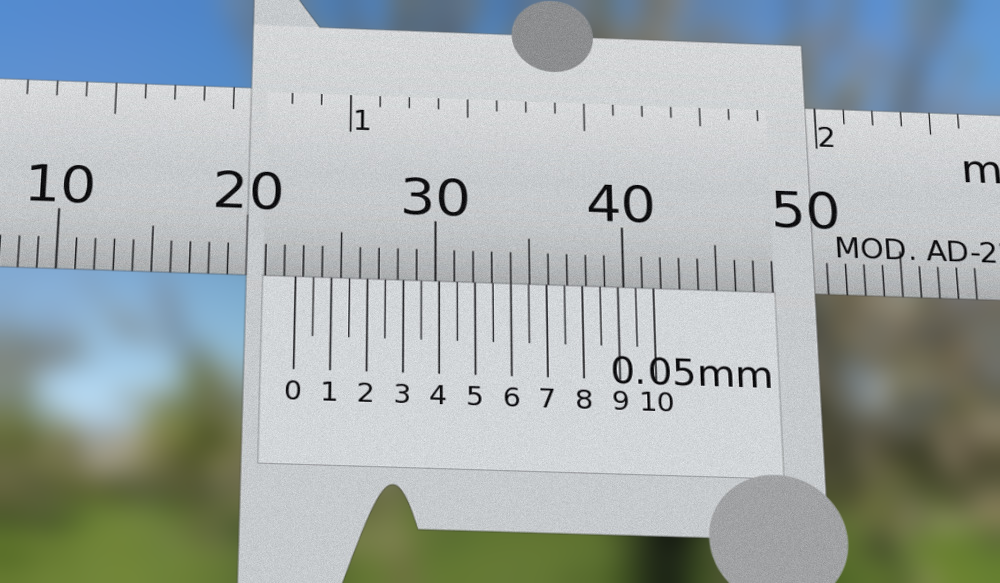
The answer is 22.6 mm
